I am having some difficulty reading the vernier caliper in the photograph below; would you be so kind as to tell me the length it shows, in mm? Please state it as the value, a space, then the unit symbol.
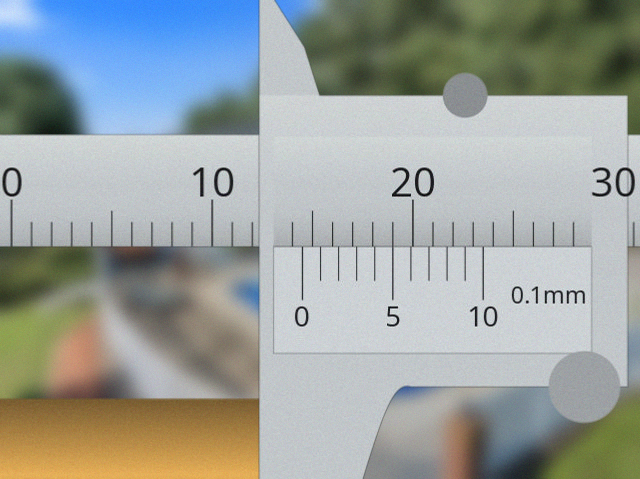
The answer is 14.5 mm
